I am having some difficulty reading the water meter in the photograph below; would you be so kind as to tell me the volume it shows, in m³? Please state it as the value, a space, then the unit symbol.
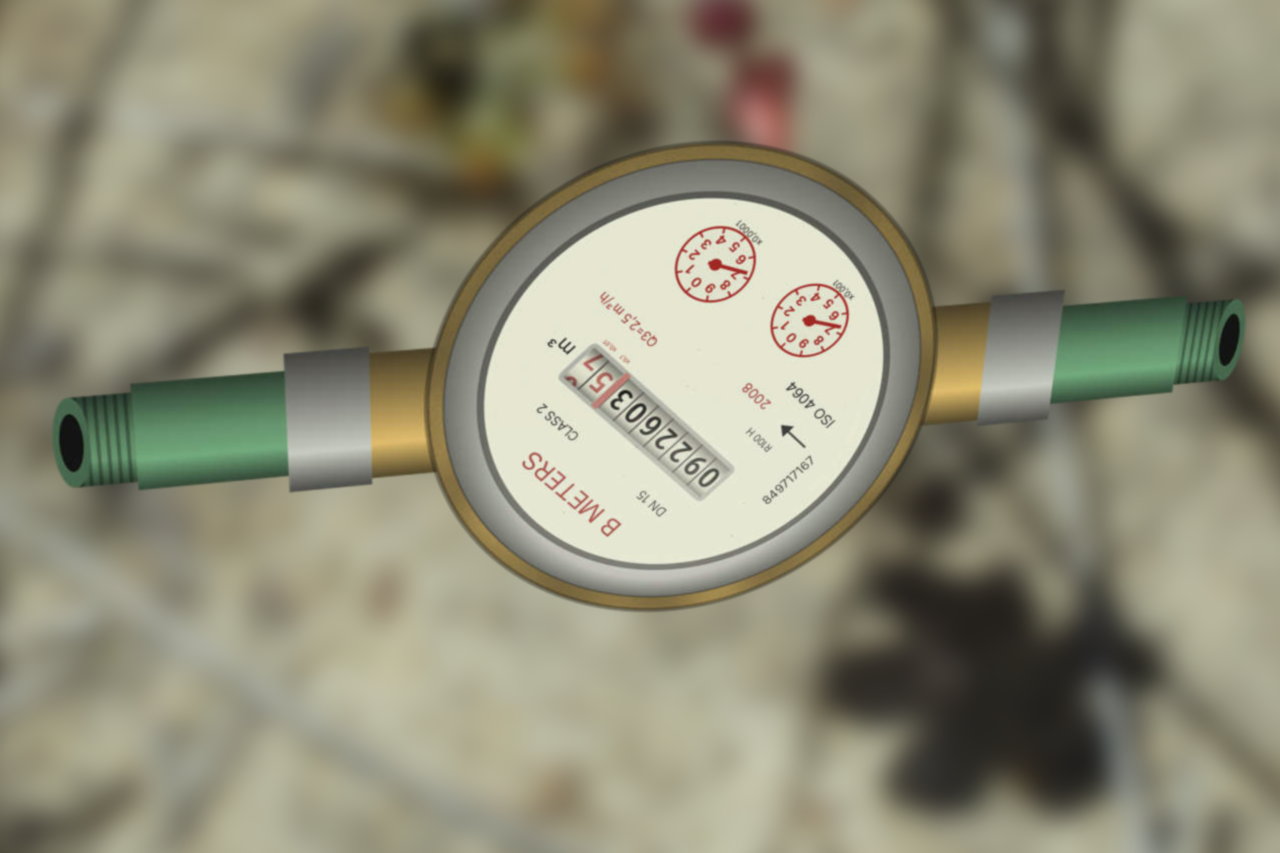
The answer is 922603.5666 m³
